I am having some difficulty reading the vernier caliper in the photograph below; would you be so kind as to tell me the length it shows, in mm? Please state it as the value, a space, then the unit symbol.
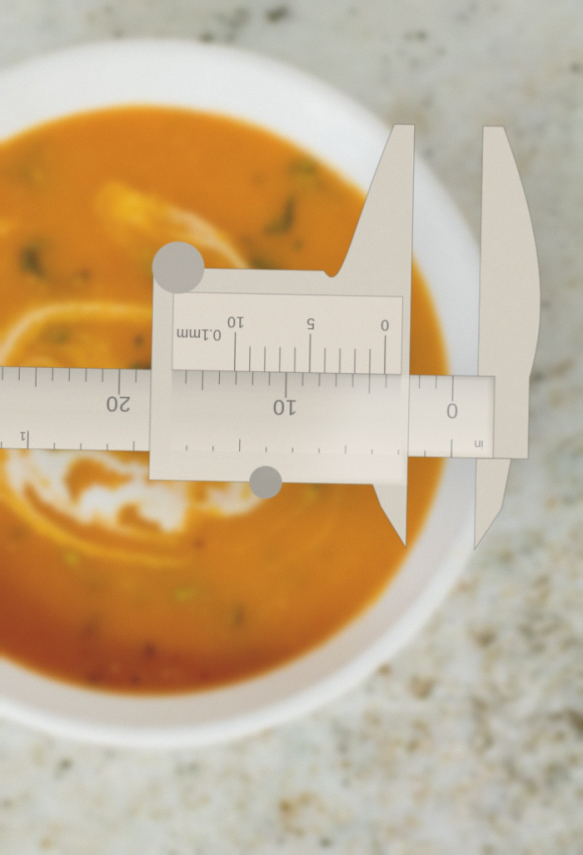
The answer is 4.1 mm
